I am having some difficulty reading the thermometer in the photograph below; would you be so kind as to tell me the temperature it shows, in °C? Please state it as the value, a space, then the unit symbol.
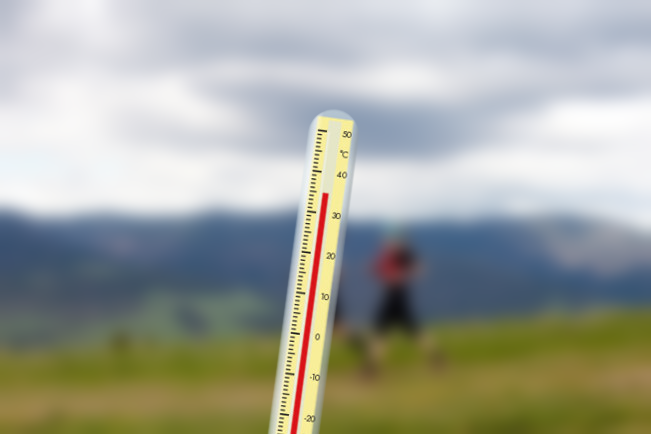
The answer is 35 °C
